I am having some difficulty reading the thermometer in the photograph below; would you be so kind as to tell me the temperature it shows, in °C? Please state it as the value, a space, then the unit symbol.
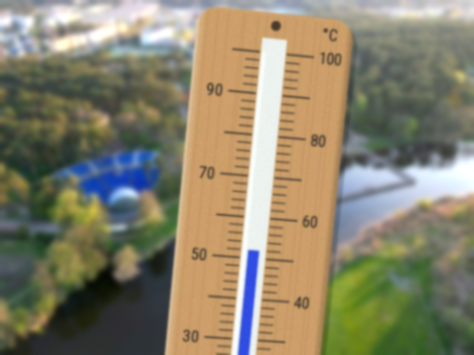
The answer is 52 °C
